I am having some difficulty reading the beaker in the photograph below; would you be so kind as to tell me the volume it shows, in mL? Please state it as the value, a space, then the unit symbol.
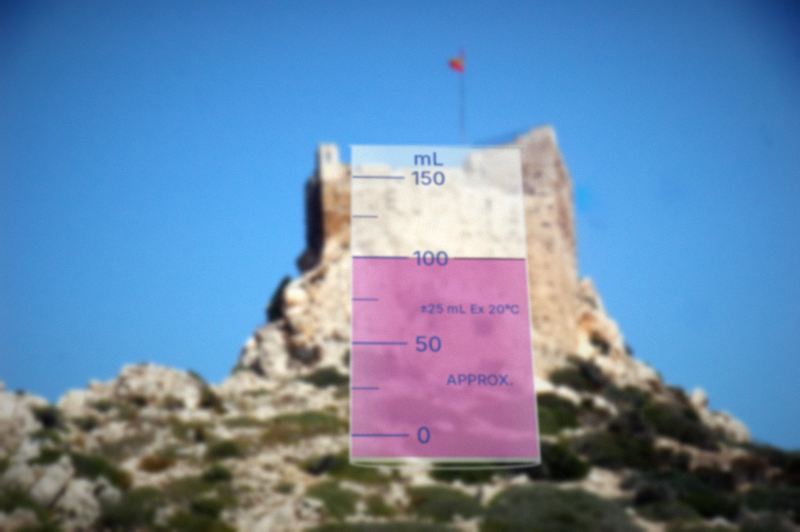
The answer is 100 mL
